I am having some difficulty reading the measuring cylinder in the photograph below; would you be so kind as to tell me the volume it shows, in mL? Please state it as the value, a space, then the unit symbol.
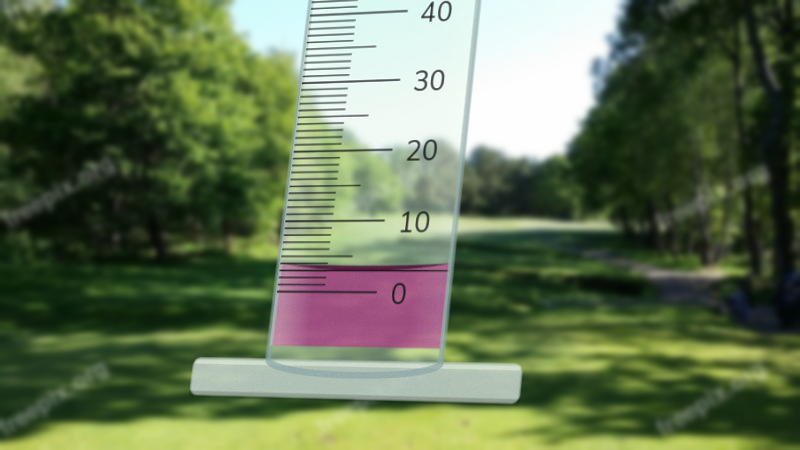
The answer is 3 mL
